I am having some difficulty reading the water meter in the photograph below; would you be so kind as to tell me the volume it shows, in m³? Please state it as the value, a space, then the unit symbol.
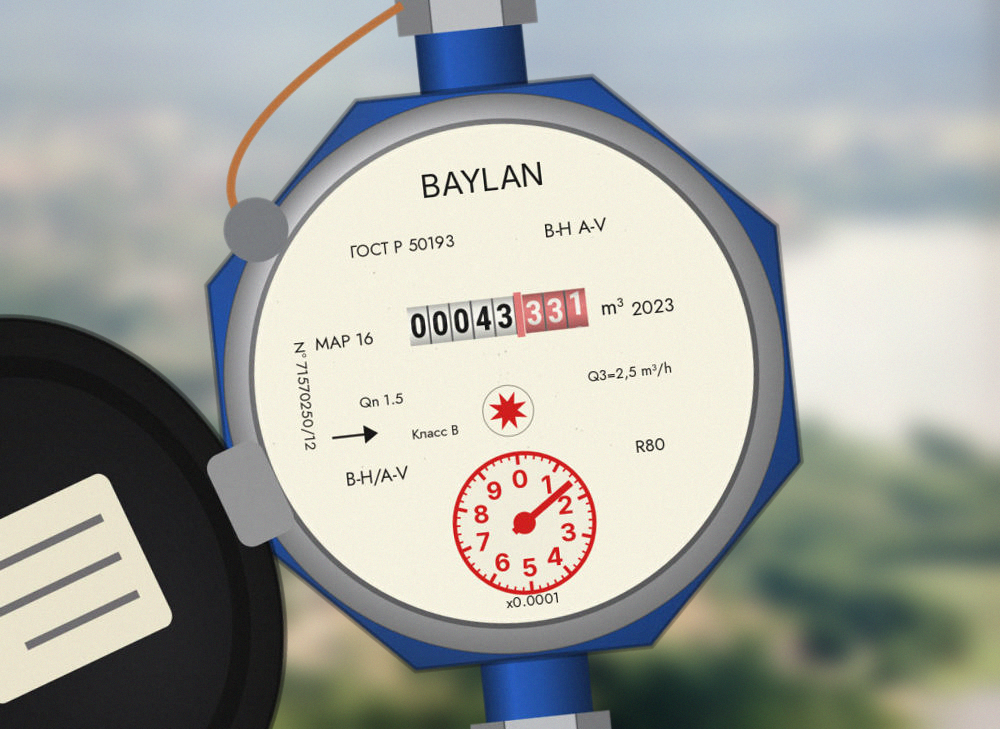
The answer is 43.3311 m³
